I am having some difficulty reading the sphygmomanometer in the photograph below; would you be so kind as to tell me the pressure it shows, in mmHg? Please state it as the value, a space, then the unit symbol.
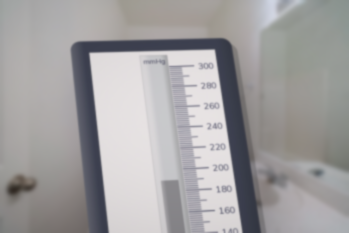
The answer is 190 mmHg
